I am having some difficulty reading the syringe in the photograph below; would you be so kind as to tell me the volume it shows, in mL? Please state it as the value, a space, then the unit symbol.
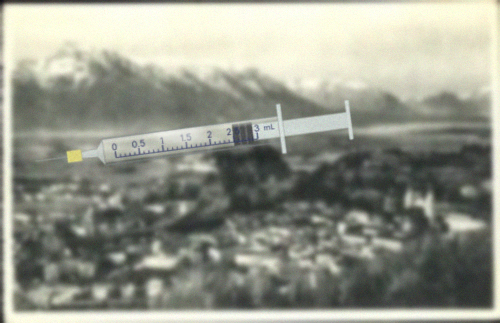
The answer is 2.5 mL
